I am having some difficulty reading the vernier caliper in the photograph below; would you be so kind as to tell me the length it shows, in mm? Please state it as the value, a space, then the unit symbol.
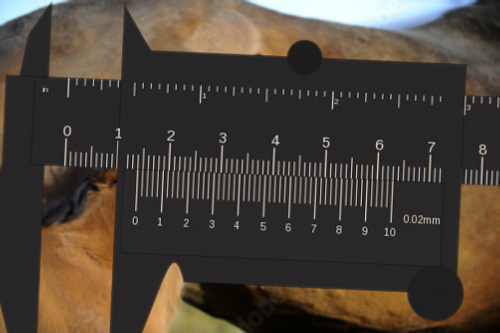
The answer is 14.0 mm
